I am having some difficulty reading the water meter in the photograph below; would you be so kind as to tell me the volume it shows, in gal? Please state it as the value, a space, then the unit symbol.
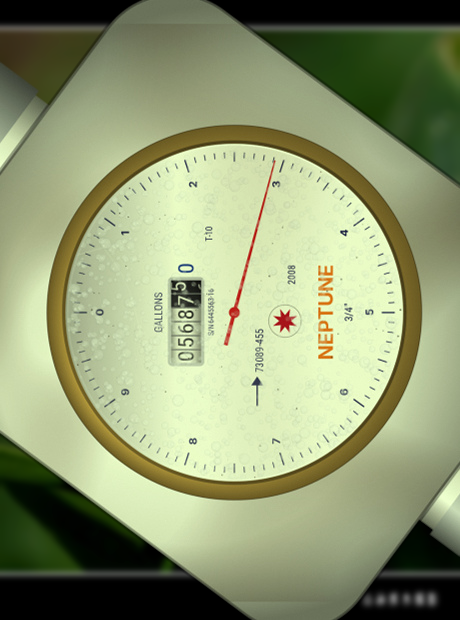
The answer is 568752.9 gal
